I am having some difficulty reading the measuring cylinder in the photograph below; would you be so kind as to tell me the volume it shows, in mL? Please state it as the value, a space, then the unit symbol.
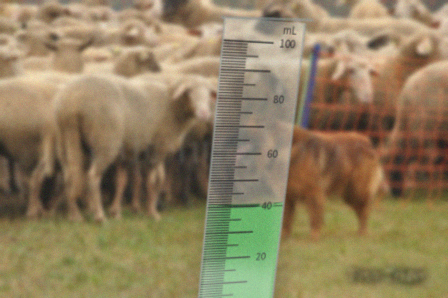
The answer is 40 mL
